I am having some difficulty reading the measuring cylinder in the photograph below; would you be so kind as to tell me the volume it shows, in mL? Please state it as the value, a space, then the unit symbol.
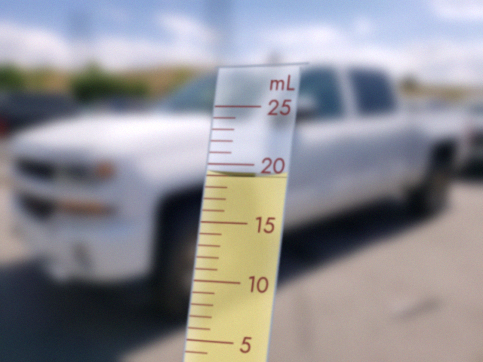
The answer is 19 mL
